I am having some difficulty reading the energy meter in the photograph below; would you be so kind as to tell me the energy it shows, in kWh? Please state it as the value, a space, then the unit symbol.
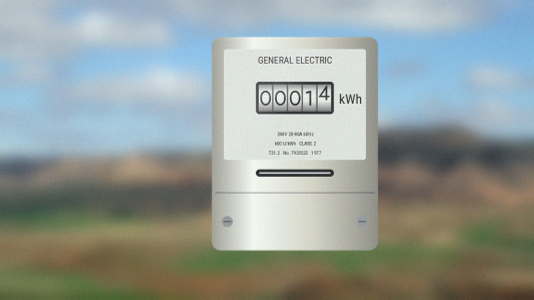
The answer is 14 kWh
